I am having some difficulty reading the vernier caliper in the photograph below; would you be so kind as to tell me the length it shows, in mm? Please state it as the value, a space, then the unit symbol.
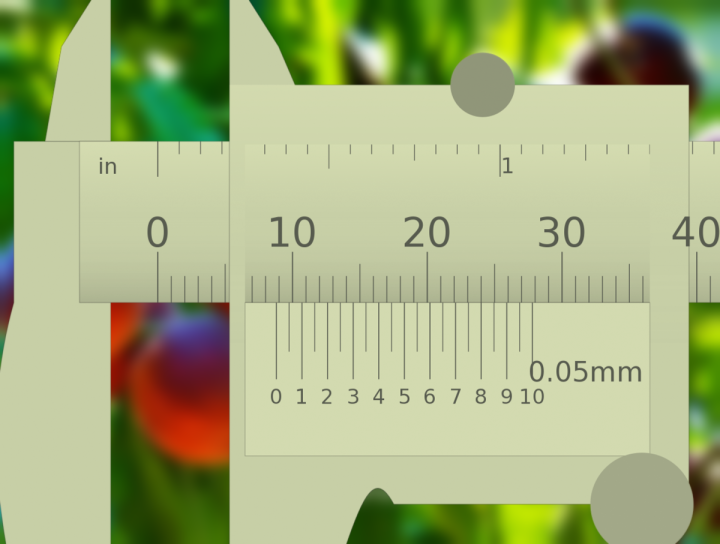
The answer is 8.8 mm
